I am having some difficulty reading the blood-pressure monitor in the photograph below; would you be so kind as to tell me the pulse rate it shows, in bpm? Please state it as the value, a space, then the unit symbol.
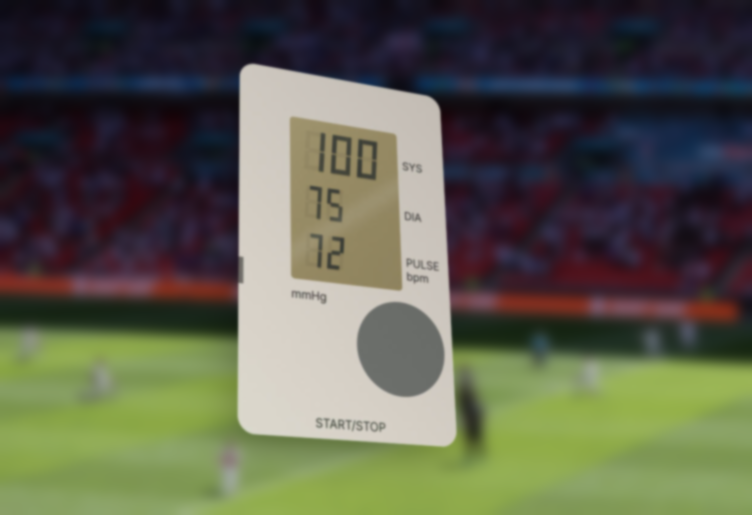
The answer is 72 bpm
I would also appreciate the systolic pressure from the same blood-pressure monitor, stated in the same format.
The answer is 100 mmHg
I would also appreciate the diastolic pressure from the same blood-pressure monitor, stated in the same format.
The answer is 75 mmHg
